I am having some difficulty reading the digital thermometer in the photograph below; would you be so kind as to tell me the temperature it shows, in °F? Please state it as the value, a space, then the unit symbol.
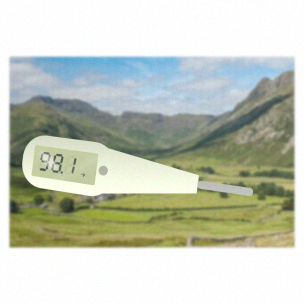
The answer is 98.1 °F
